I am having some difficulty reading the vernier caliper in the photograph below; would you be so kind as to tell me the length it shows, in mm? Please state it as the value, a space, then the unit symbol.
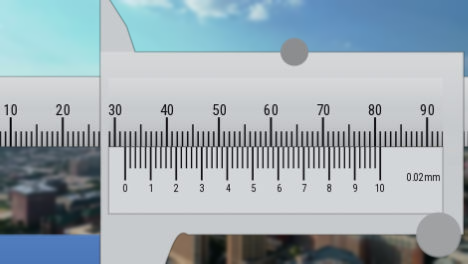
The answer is 32.0 mm
